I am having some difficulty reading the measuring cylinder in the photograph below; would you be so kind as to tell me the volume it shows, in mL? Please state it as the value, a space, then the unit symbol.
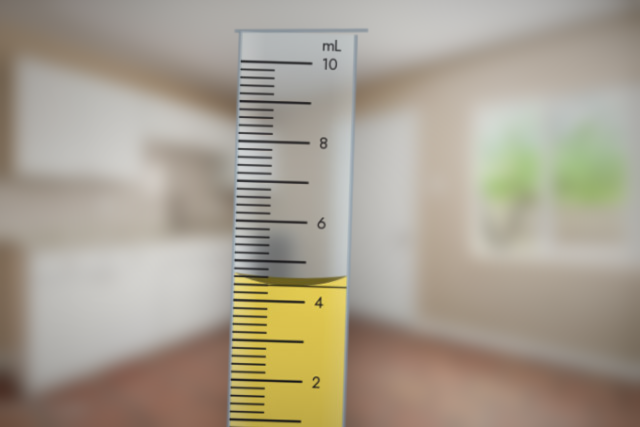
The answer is 4.4 mL
